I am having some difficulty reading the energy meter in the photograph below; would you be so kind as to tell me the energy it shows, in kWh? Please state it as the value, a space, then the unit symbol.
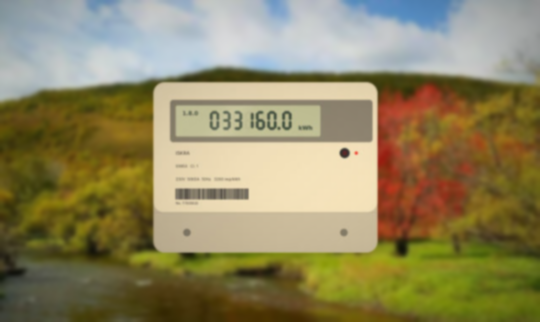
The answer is 33160.0 kWh
